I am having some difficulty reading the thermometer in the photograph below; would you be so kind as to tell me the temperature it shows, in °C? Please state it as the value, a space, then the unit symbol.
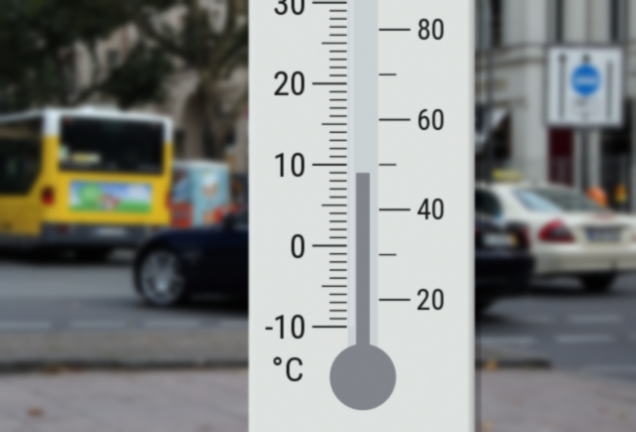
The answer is 9 °C
